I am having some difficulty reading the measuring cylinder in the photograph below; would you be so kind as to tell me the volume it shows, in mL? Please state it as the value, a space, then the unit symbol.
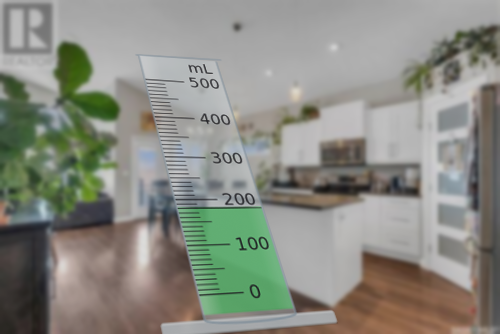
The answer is 180 mL
